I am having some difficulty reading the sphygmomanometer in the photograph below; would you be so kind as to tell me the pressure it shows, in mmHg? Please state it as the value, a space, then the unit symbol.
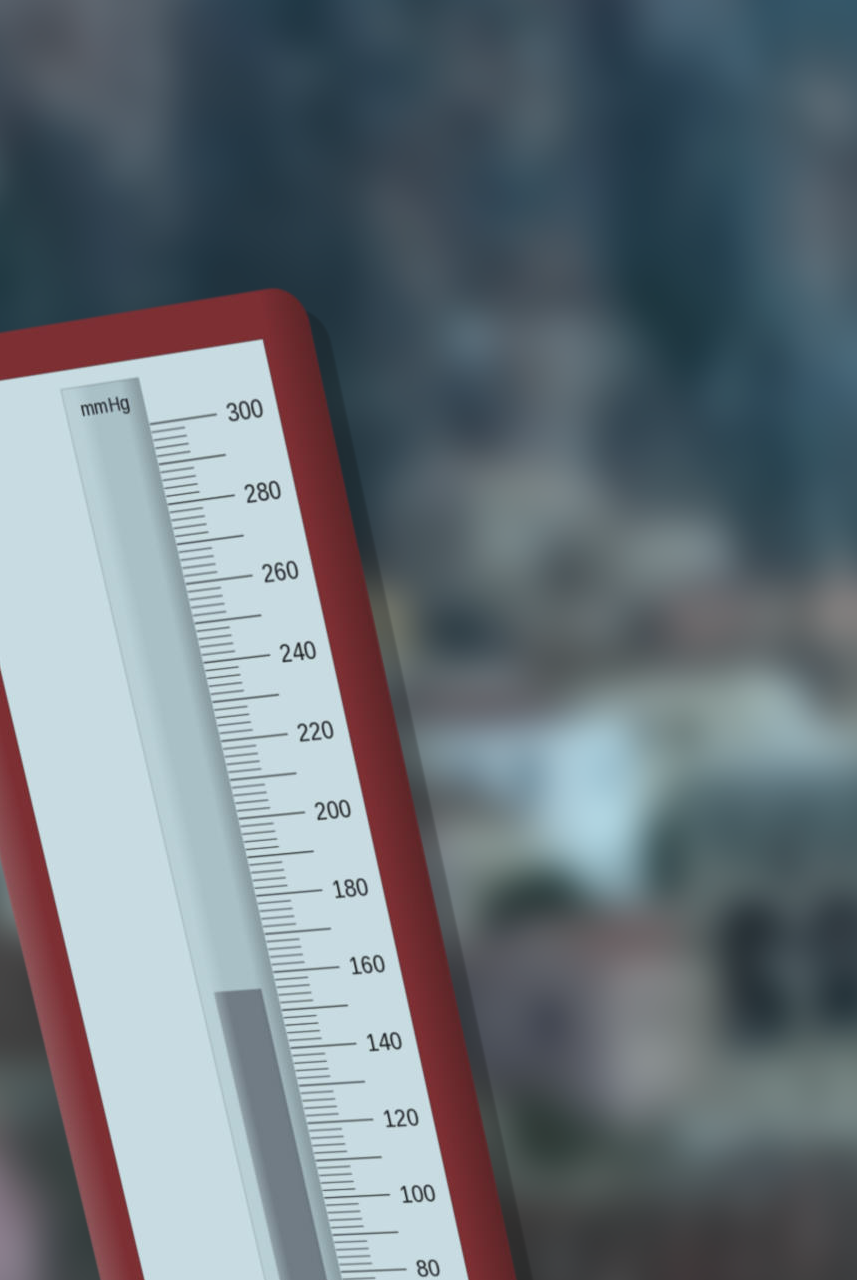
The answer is 156 mmHg
